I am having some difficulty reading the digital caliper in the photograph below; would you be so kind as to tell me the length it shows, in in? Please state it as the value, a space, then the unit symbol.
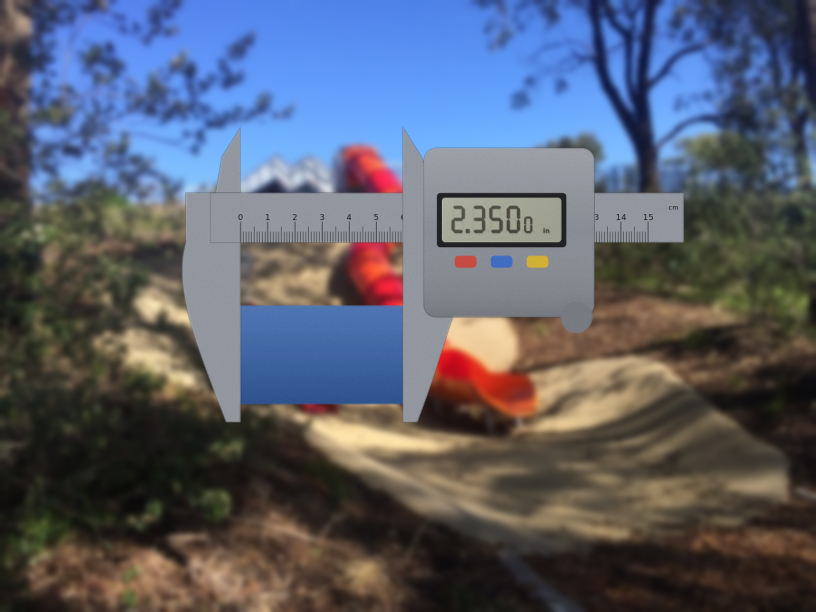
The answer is 2.3500 in
